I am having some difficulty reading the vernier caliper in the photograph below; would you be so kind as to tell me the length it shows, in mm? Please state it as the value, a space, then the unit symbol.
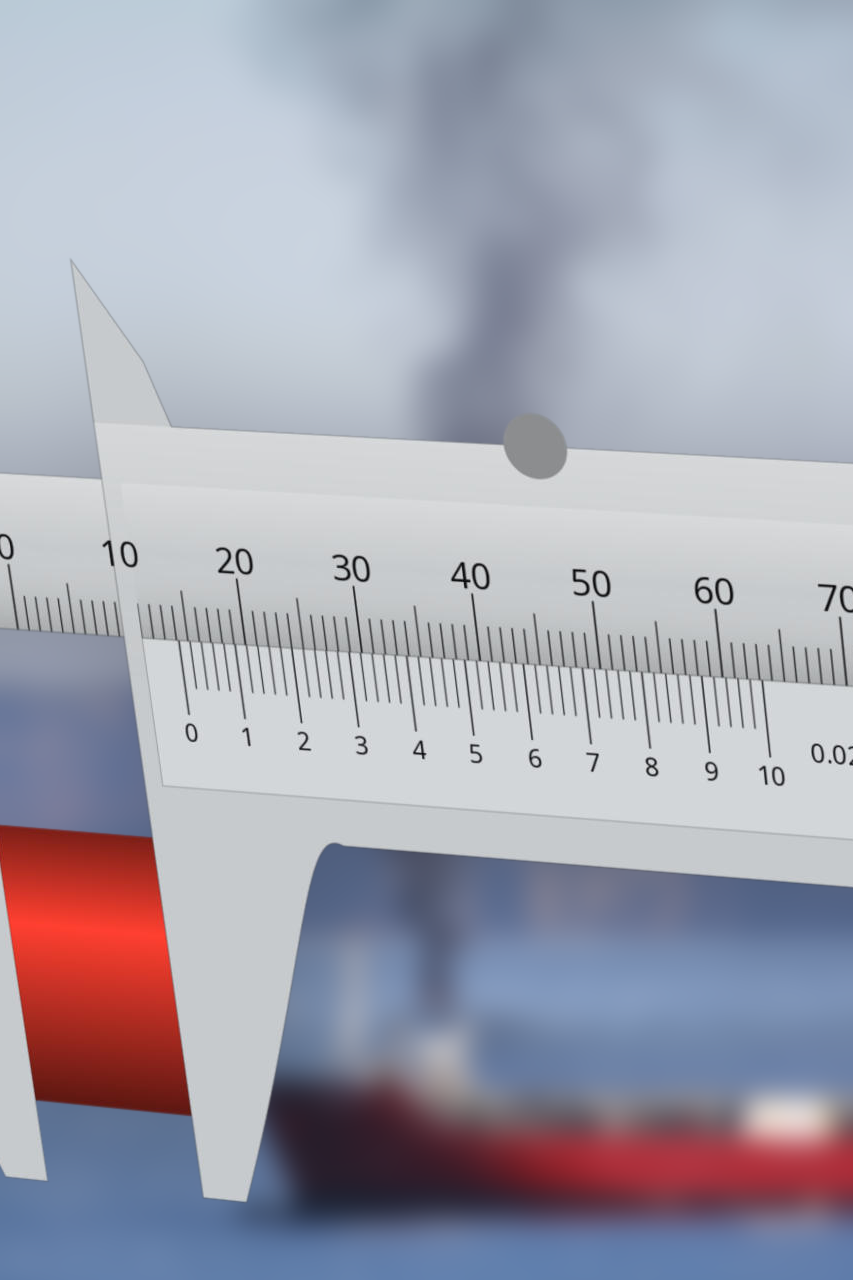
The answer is 14.2 mm
